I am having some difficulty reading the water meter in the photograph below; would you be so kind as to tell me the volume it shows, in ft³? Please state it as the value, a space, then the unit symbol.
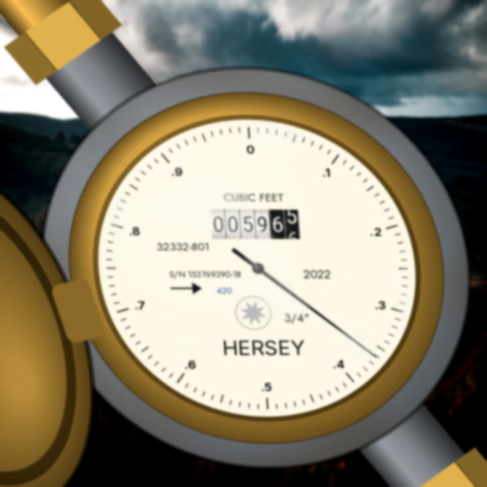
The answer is 5965.36 ft³
